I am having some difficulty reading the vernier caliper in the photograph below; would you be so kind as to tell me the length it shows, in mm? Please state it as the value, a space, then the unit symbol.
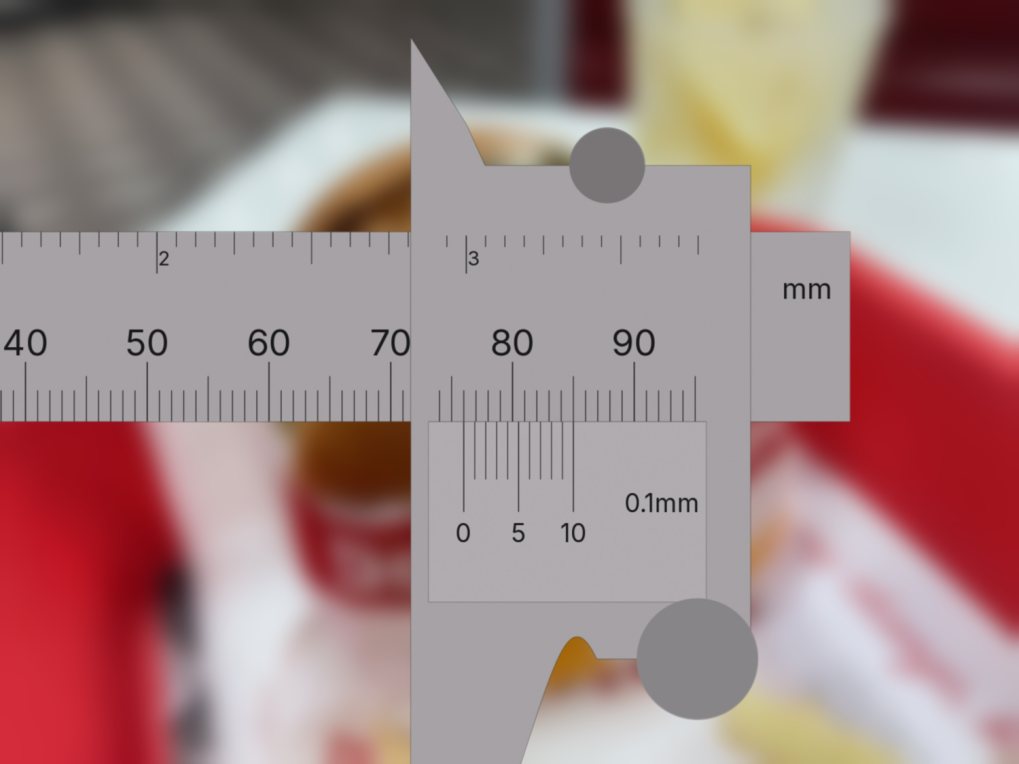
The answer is 76.0 mm
